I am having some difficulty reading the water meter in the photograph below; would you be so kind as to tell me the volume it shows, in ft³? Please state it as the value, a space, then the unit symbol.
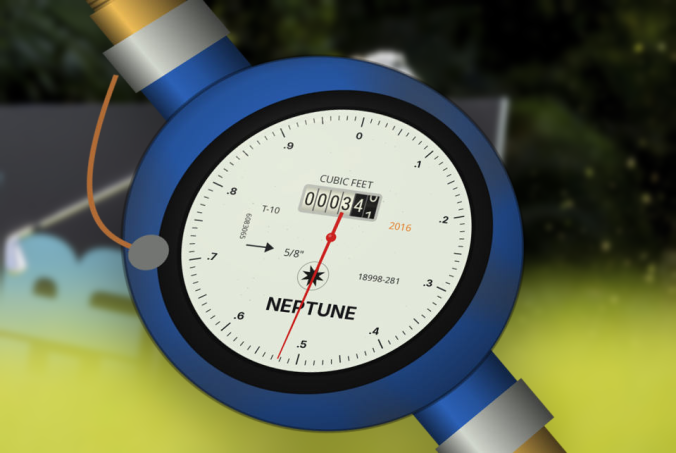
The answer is 340.52 ft³
